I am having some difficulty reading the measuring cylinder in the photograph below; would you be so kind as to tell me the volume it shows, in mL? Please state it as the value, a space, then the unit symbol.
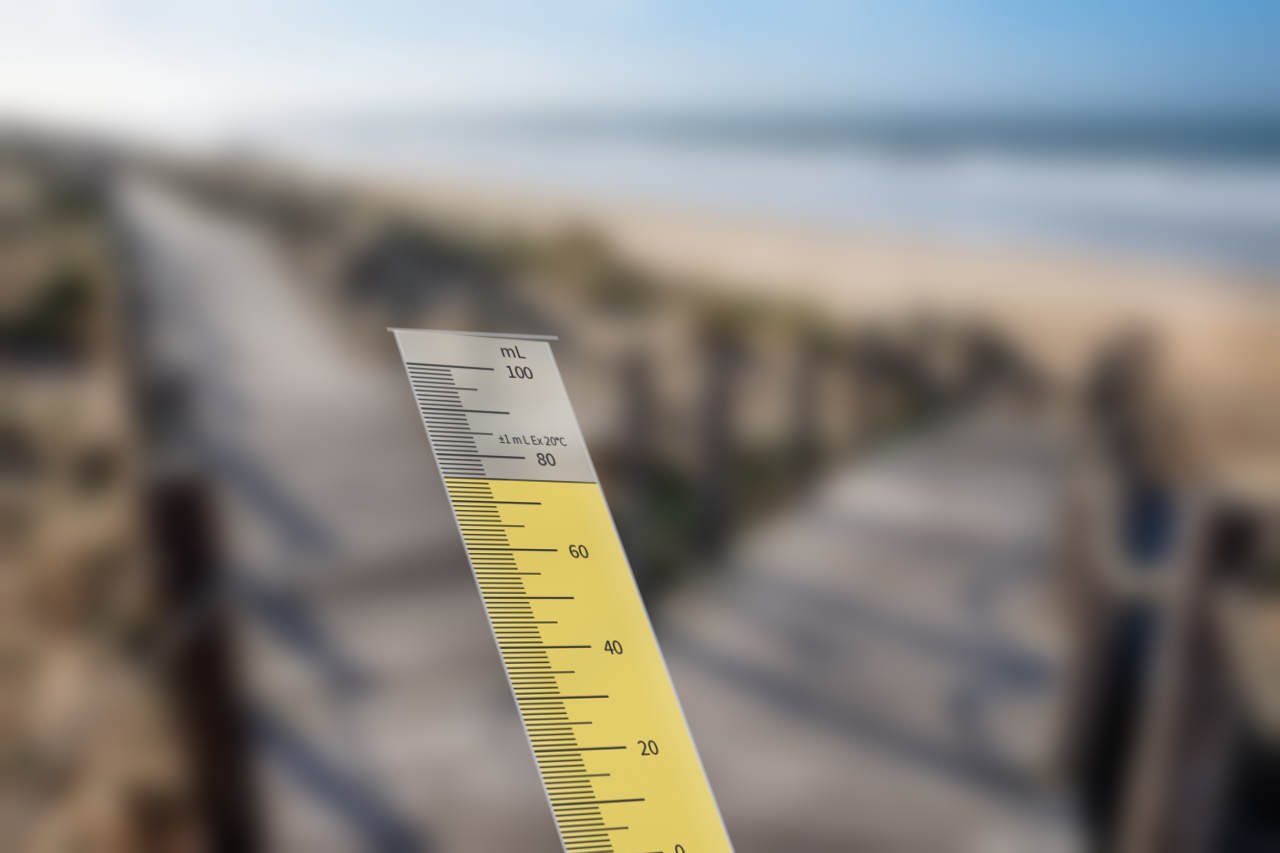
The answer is 75 mL
